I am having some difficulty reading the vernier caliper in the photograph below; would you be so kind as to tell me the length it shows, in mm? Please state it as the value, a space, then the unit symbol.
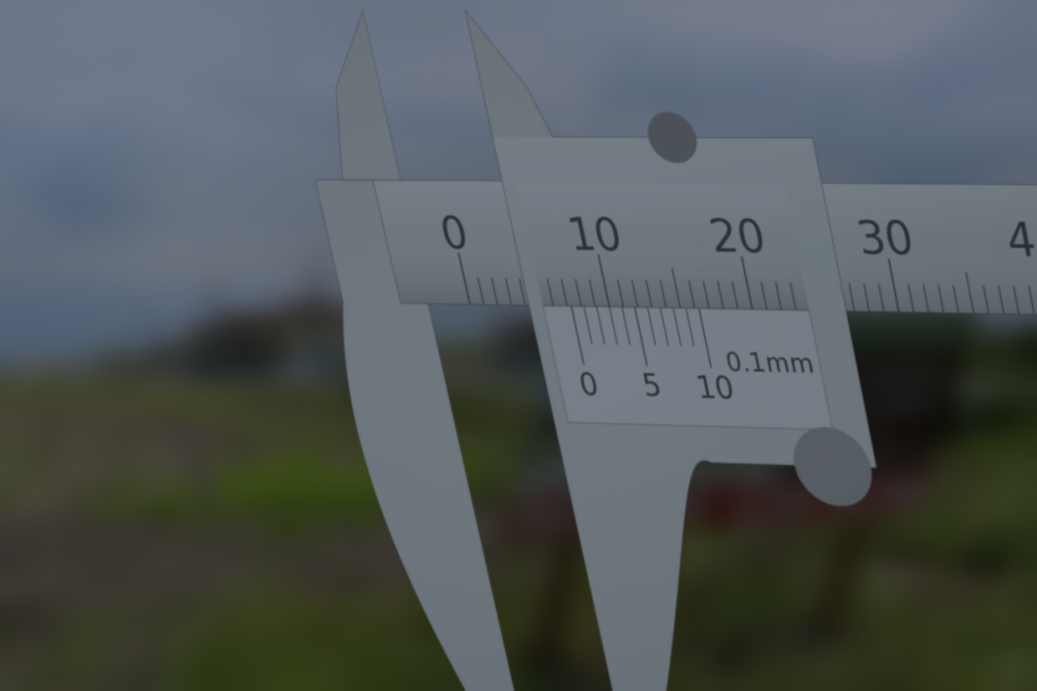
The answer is 7.3 mm
